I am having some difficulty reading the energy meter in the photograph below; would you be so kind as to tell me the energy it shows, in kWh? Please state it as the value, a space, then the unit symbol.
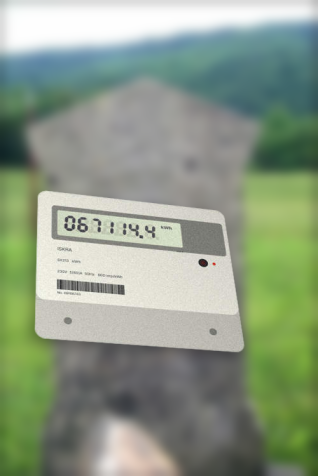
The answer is 67114.4 kWh
